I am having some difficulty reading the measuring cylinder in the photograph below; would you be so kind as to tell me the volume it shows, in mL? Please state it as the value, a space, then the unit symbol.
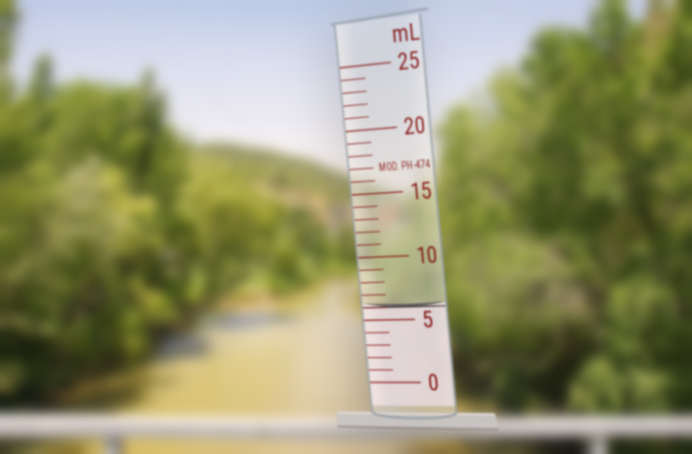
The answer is 6 mL
